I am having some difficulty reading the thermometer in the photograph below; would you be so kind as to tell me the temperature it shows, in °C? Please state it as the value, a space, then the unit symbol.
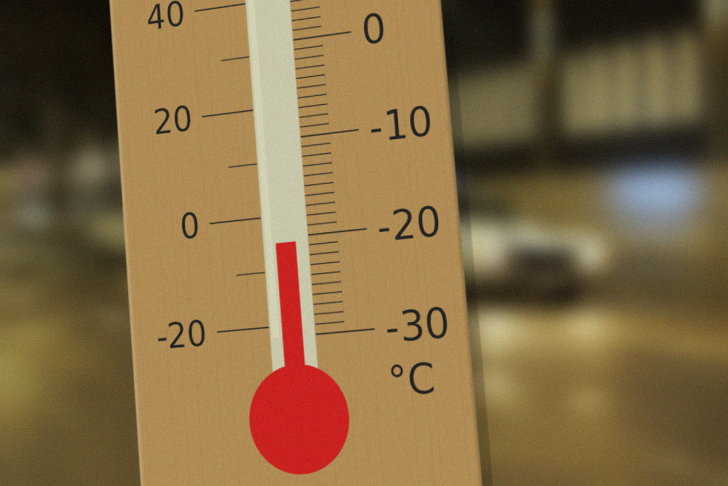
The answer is -20.5 °C
